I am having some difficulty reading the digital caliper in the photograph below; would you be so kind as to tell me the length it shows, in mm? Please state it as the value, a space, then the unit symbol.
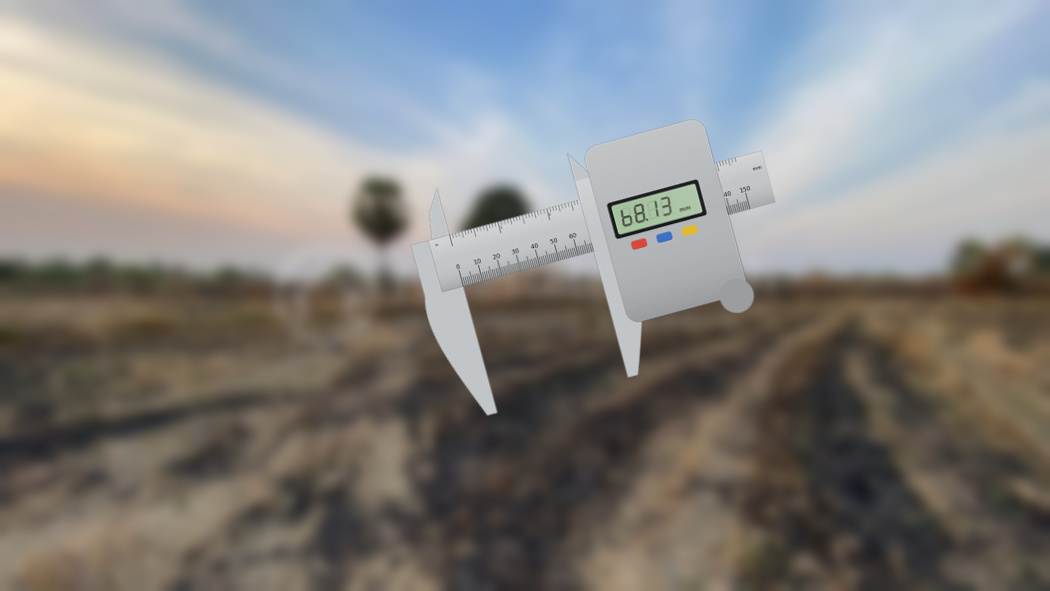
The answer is 68.13 mm
